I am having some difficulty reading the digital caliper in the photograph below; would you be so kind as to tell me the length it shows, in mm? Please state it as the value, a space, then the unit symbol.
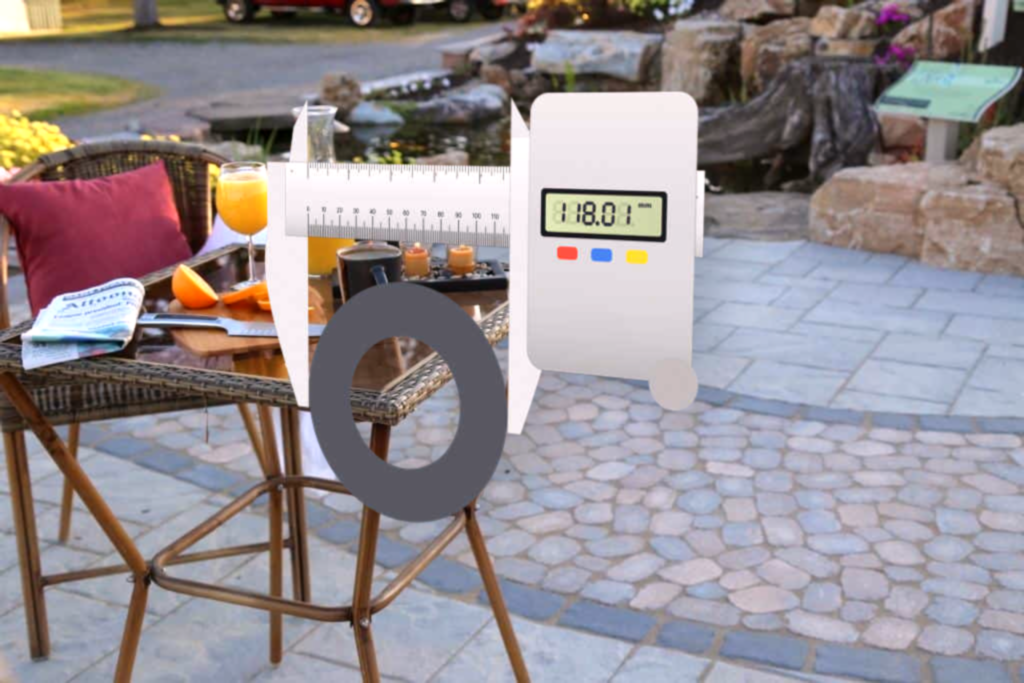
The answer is 118.01 mm
